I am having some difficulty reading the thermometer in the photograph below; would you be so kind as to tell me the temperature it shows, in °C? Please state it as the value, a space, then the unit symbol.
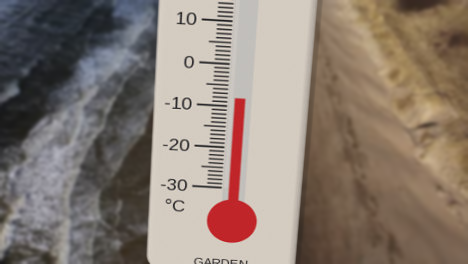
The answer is -8 °C
